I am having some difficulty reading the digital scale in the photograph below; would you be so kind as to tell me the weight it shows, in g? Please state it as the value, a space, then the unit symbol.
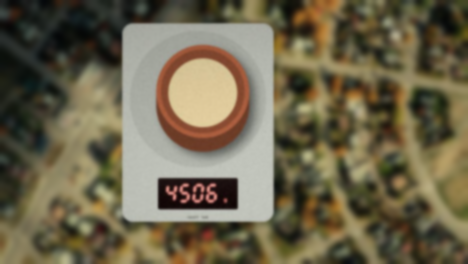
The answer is 4506 g
